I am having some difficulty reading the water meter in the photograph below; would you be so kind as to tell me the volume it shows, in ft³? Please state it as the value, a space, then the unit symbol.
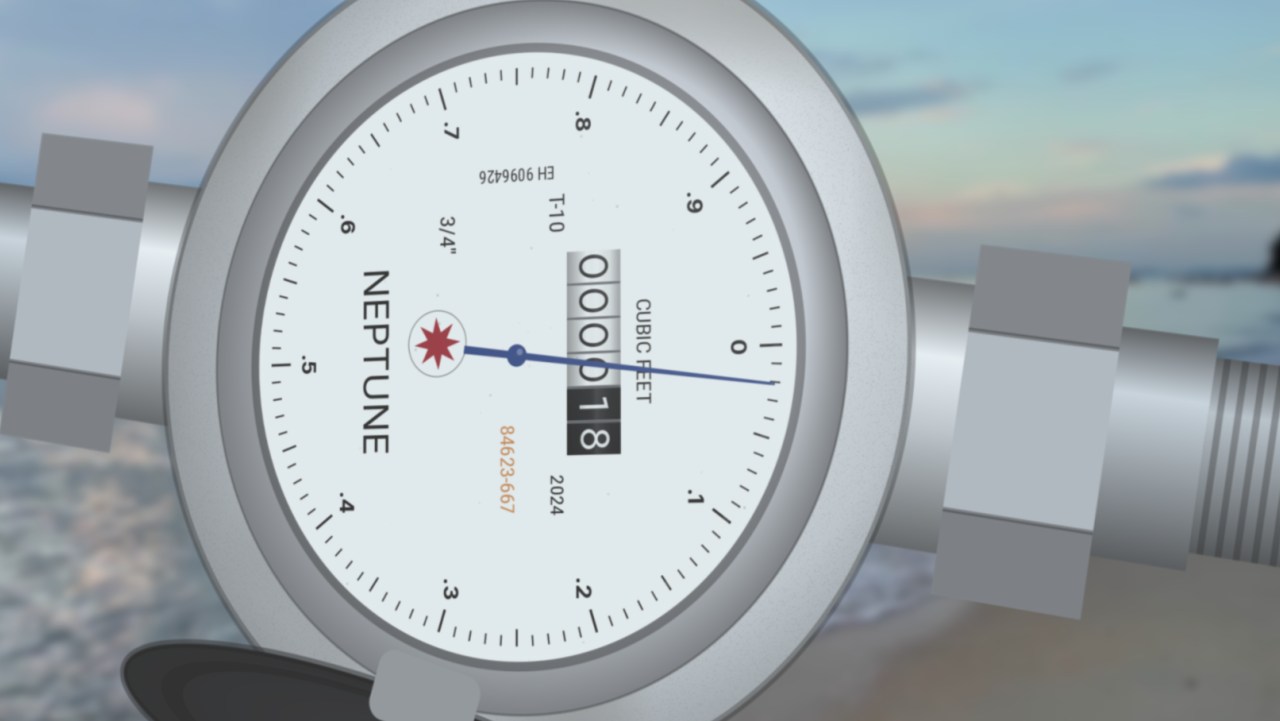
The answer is 18.02 ft³
